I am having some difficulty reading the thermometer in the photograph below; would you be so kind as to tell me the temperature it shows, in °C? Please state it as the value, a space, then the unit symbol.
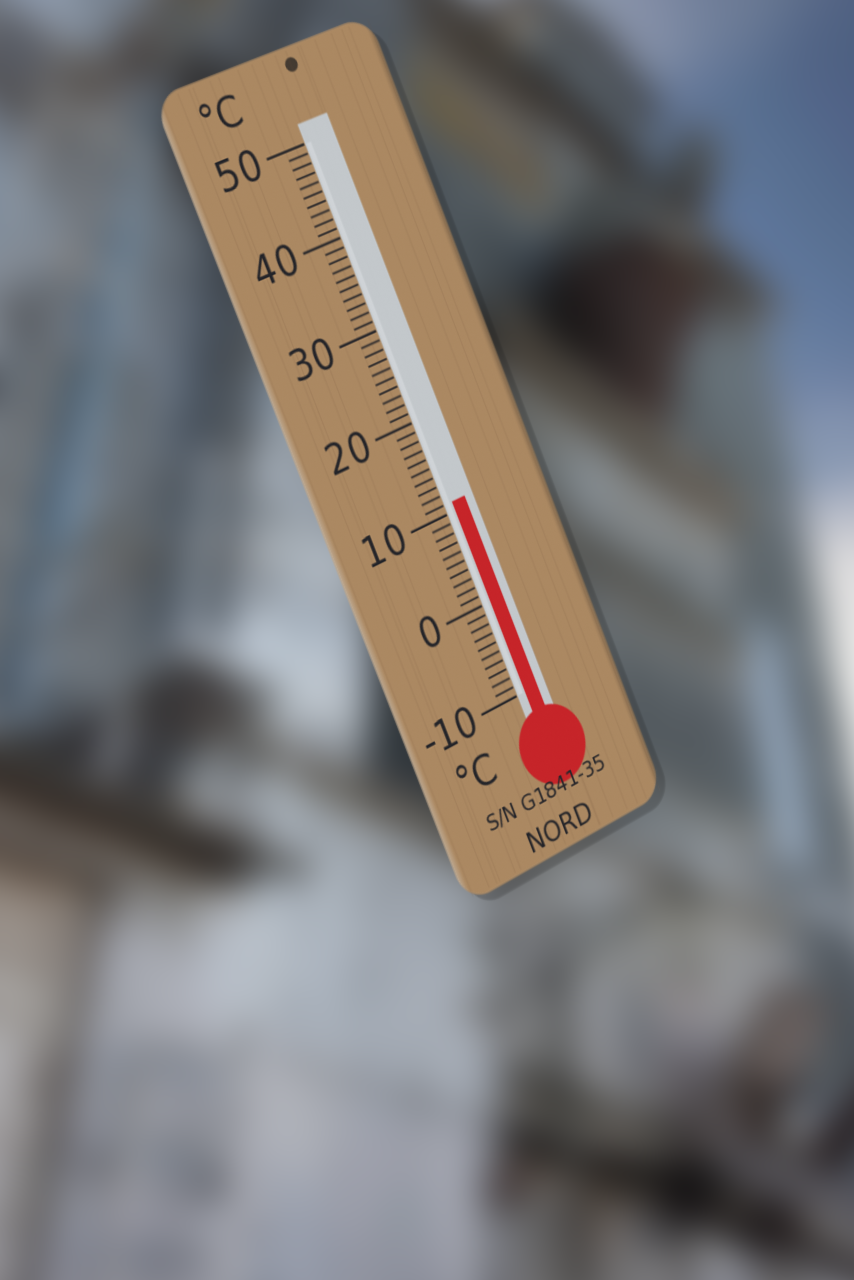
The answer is 11 °C
